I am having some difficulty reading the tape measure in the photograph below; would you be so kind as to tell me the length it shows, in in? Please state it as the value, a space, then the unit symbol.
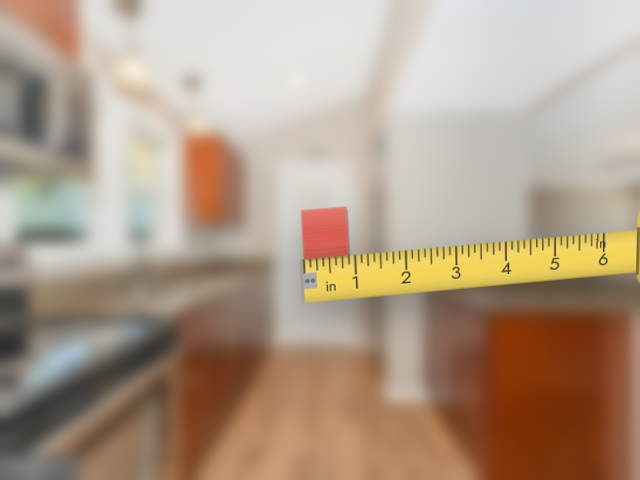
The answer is 0.875 in
